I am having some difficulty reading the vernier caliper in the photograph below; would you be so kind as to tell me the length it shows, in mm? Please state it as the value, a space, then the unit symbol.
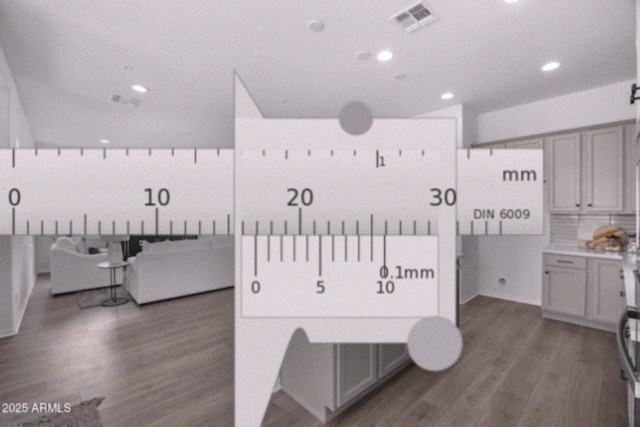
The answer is 16.9 mm
